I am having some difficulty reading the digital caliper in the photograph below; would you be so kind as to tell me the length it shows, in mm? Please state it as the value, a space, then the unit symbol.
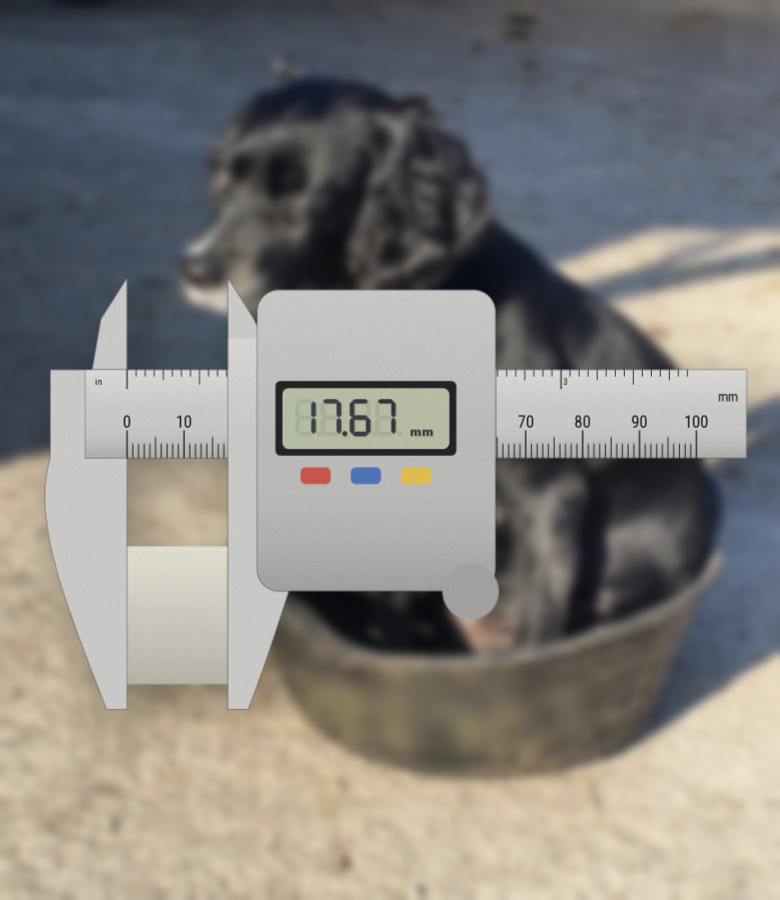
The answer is 17.67 mm
